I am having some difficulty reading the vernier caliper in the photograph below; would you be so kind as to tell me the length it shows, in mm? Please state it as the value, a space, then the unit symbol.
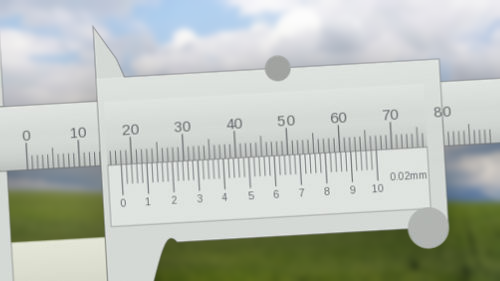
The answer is 18.0 mm
